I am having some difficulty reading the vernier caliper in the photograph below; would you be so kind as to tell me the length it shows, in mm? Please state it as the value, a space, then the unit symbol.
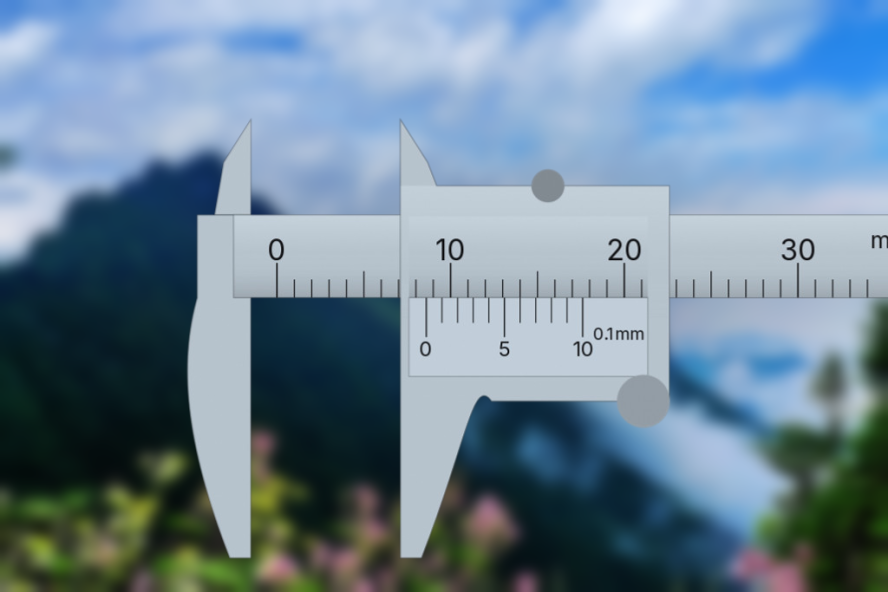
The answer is 8.6 mm
